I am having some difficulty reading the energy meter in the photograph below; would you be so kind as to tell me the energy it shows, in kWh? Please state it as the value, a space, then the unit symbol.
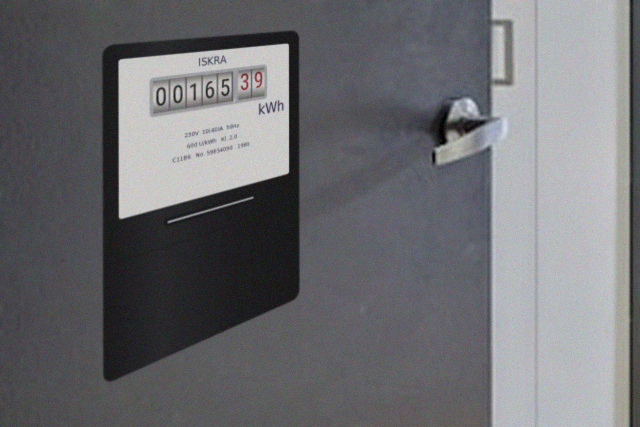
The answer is 165.39 kWh
